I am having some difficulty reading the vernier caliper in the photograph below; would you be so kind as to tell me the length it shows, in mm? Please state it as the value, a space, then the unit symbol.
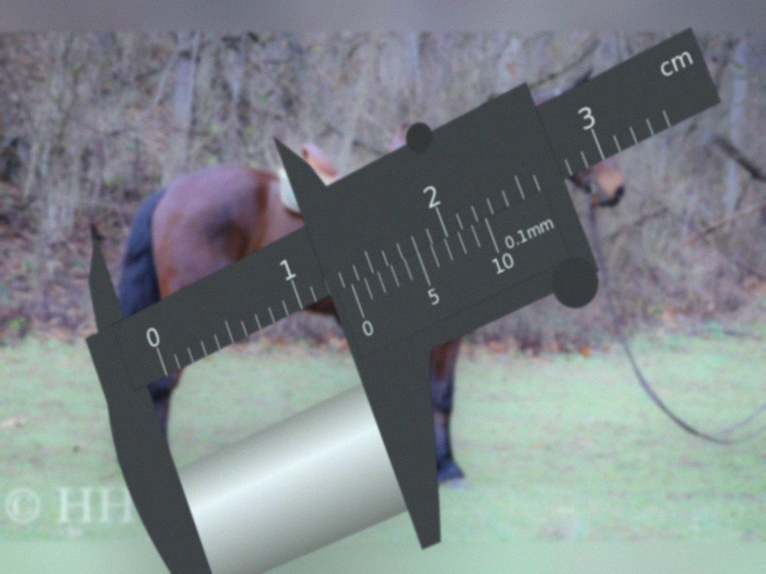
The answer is 13.5 mm
